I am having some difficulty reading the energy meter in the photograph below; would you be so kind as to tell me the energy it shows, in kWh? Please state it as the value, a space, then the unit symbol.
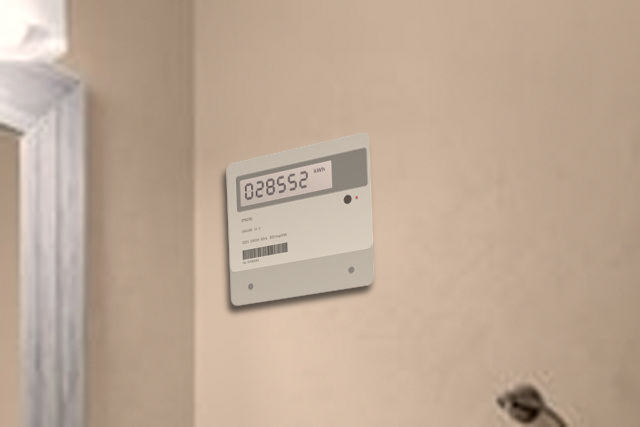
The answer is 28552 kWh
